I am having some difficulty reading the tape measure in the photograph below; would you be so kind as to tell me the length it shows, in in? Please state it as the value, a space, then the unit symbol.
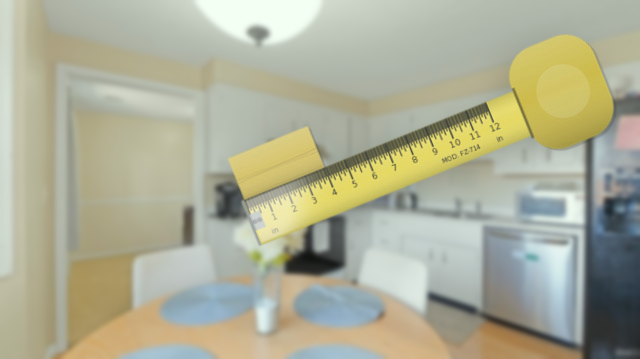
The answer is 4 in
